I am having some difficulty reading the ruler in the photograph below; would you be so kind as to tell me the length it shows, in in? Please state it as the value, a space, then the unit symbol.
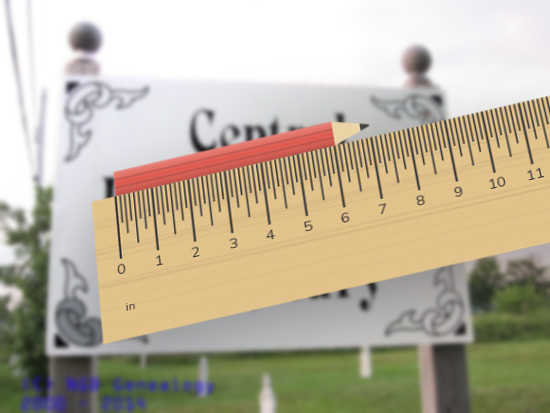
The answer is 7 in
